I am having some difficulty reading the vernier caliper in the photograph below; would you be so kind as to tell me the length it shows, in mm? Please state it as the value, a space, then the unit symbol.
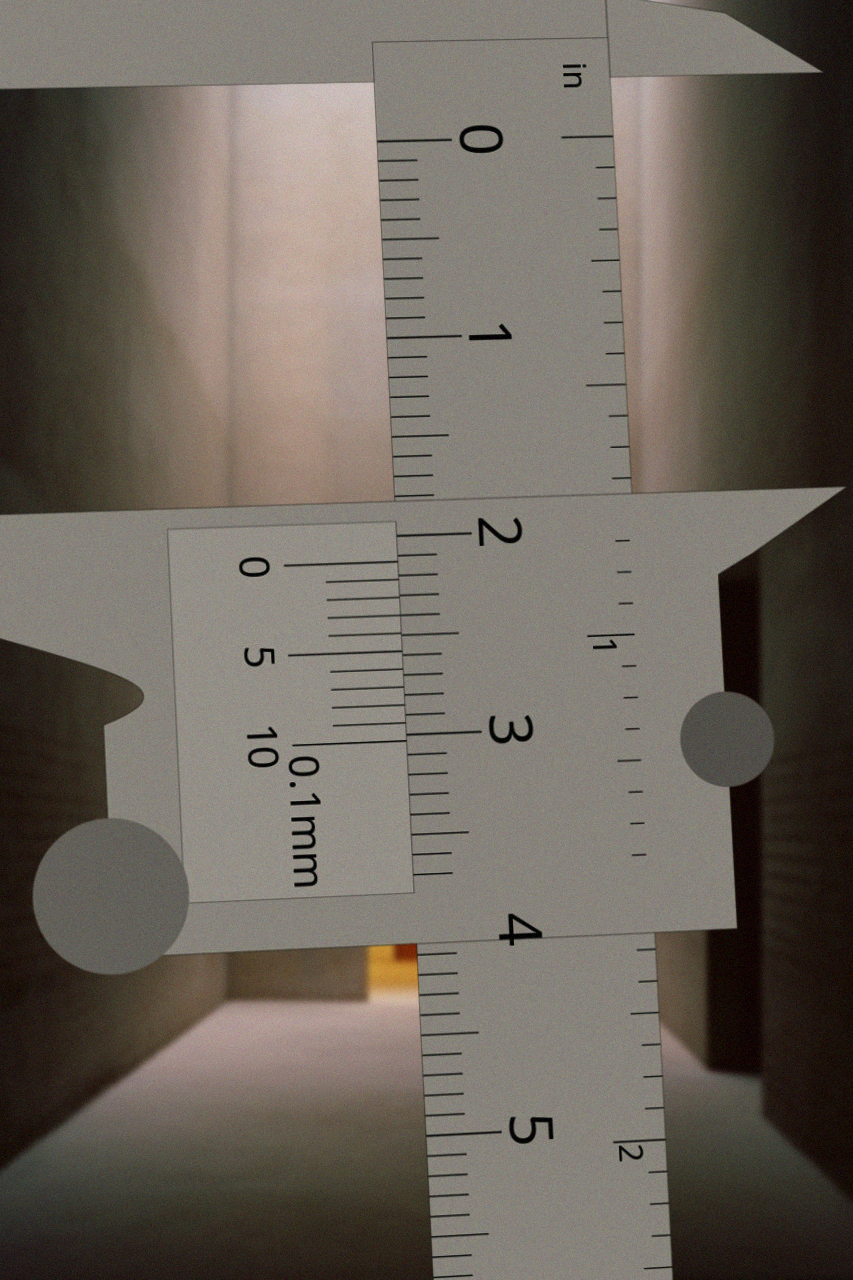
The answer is 21.3 mm
